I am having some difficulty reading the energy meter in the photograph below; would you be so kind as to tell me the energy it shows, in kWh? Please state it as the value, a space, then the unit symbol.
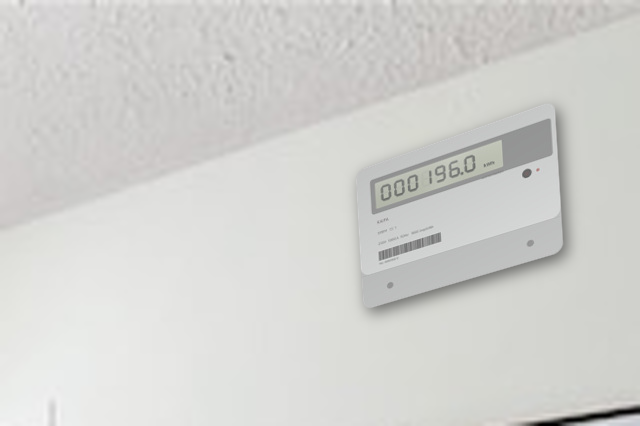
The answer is 196.0 kWh
